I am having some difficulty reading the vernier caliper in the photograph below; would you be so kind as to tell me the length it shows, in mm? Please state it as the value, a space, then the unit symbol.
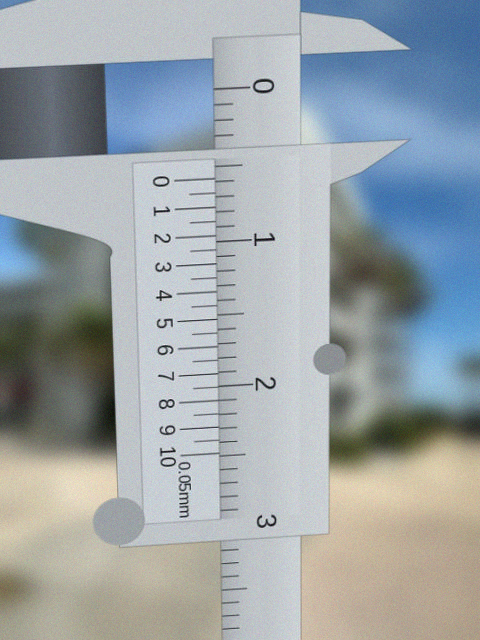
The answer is 5.8 mm
